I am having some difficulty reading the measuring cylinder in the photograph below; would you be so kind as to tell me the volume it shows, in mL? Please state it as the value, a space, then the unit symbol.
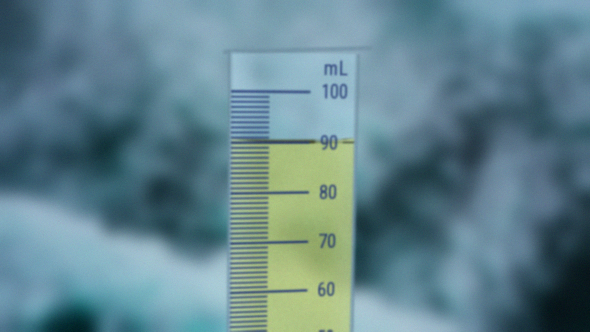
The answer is 90 mL
